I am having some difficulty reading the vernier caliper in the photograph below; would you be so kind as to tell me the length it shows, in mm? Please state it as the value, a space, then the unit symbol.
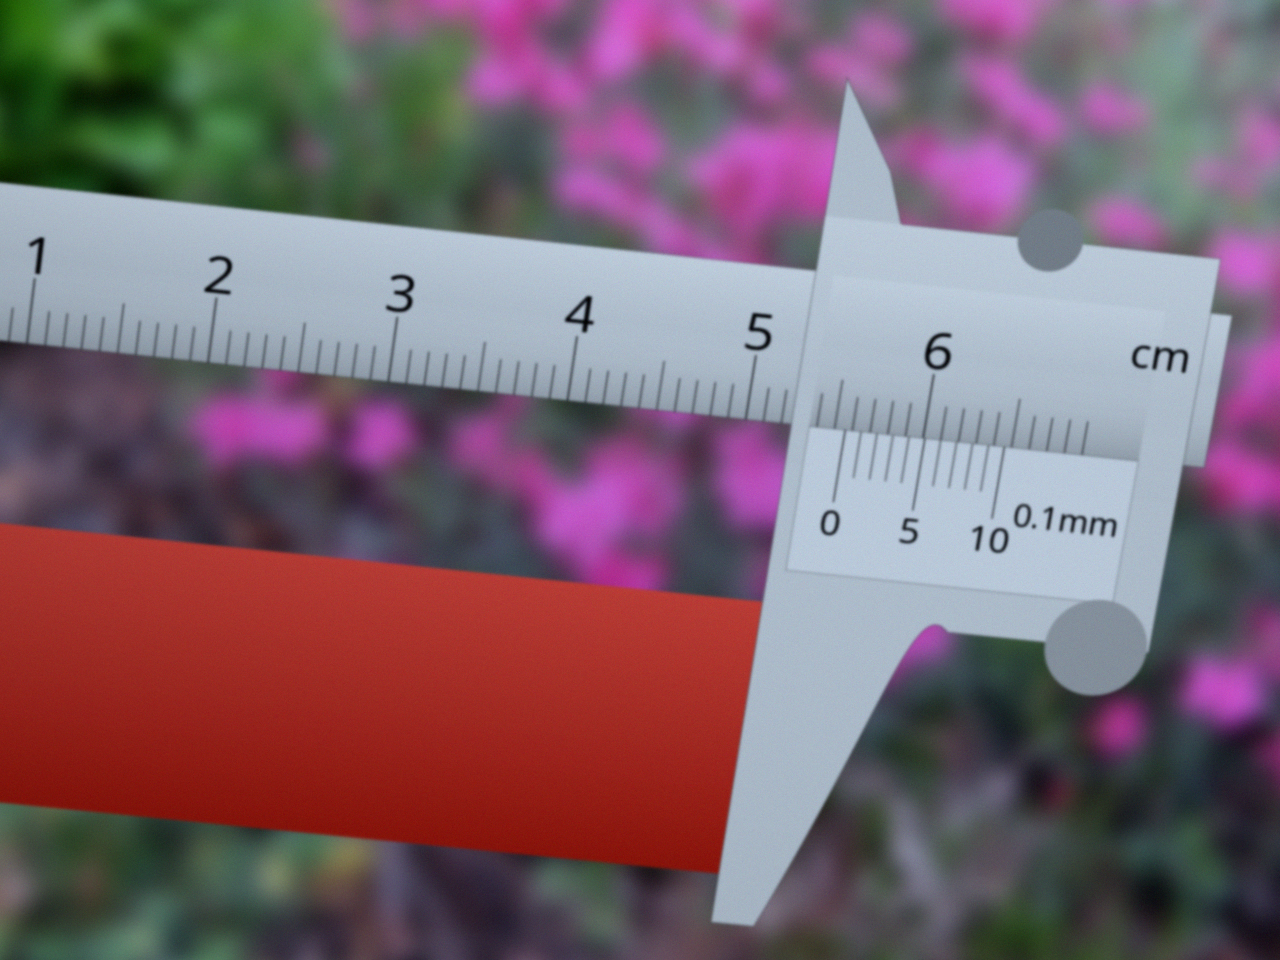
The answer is 55.6 mm
